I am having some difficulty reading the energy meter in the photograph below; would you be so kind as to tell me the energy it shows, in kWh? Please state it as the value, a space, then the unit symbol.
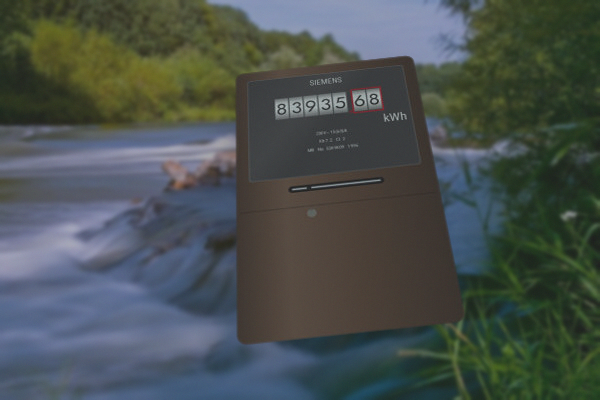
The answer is 83935.68 kWh
